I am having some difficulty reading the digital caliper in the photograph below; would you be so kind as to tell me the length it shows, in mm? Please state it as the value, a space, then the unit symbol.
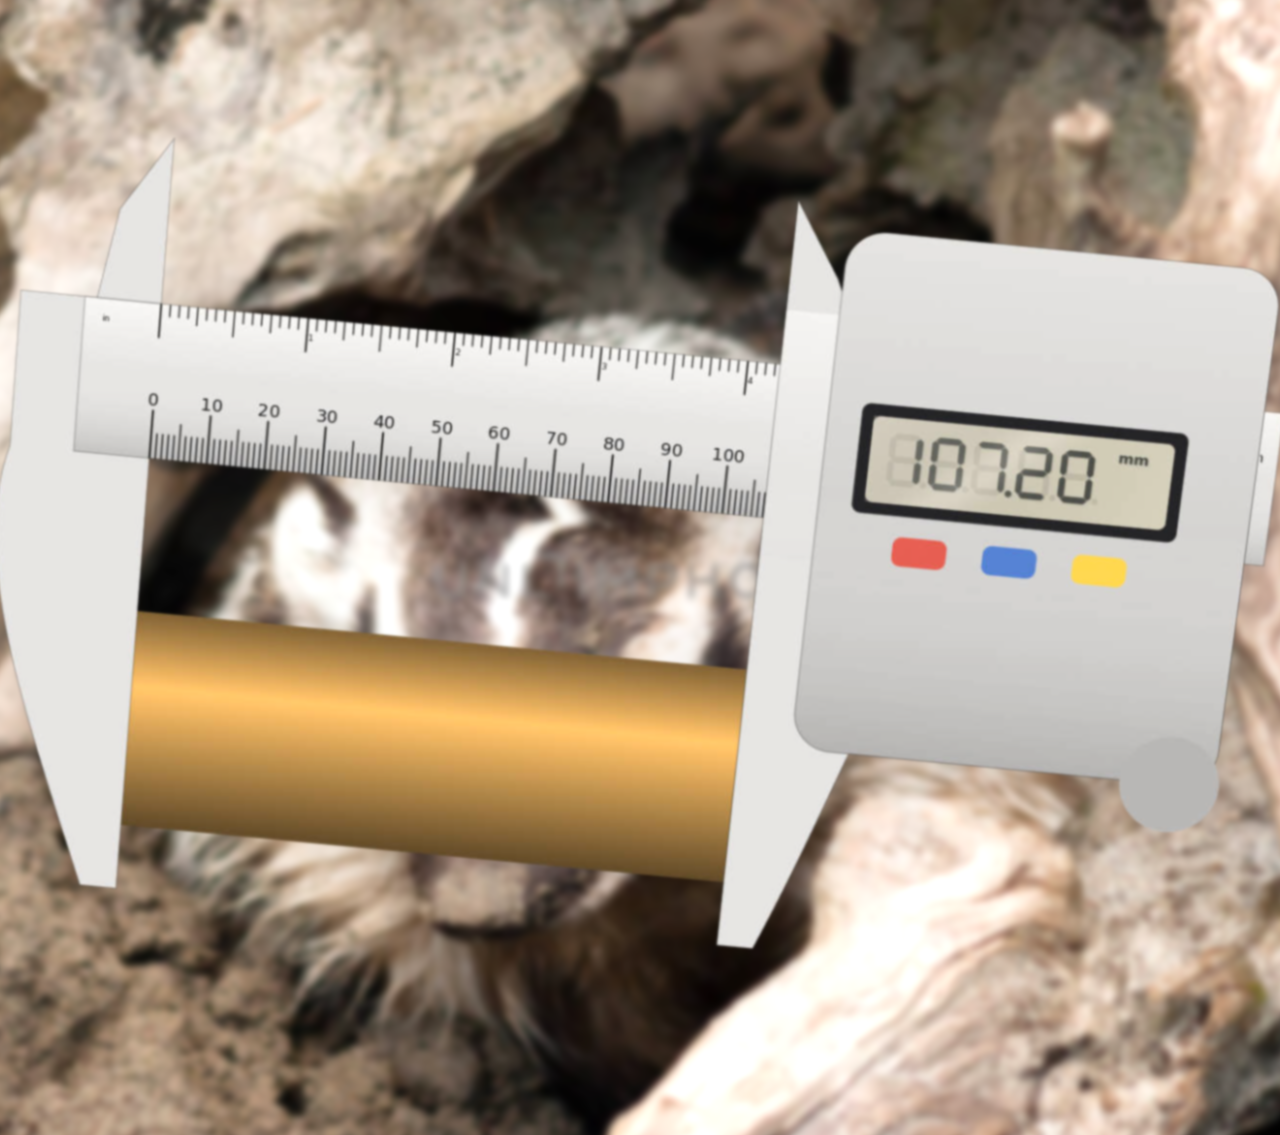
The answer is 107.20 mm
